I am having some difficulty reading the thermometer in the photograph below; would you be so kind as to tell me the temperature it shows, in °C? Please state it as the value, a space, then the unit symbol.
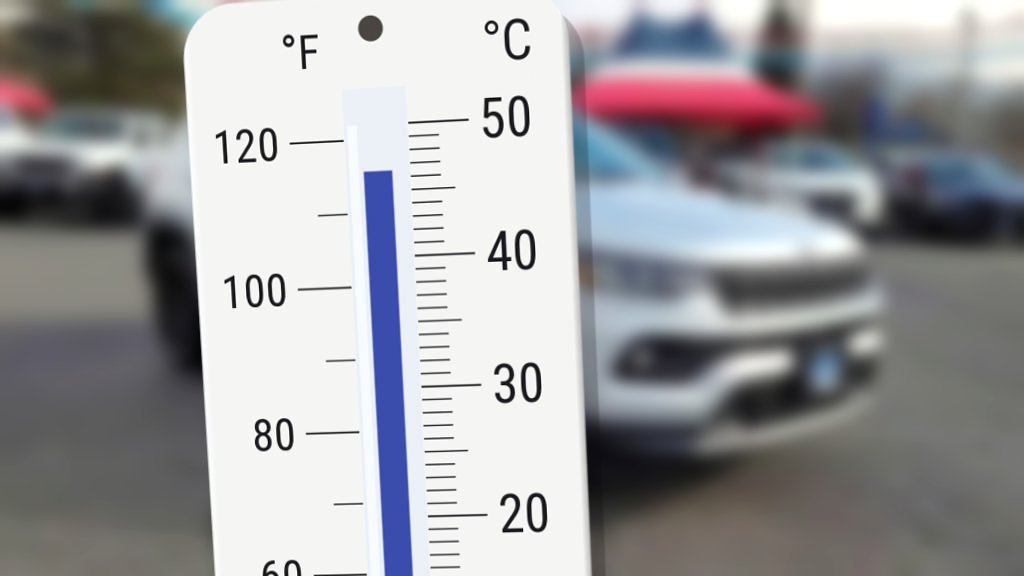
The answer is 46.5 °C
